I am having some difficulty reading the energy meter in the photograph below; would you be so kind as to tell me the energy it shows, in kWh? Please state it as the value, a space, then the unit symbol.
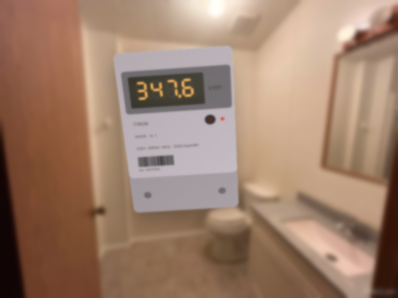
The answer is 347.6 kWh
